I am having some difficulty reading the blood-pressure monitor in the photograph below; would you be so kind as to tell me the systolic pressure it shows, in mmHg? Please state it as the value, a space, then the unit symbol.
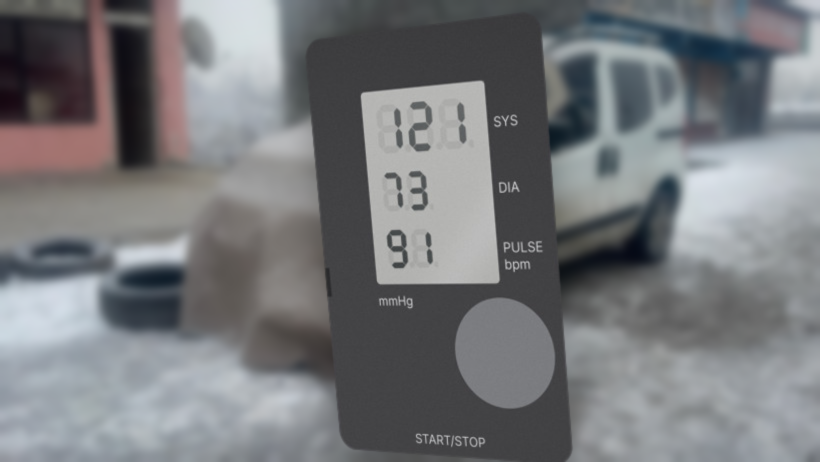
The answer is 121 mmHg
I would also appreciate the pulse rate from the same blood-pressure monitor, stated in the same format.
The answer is 91 bpm
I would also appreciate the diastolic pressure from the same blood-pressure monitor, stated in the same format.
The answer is 73 mmHg
